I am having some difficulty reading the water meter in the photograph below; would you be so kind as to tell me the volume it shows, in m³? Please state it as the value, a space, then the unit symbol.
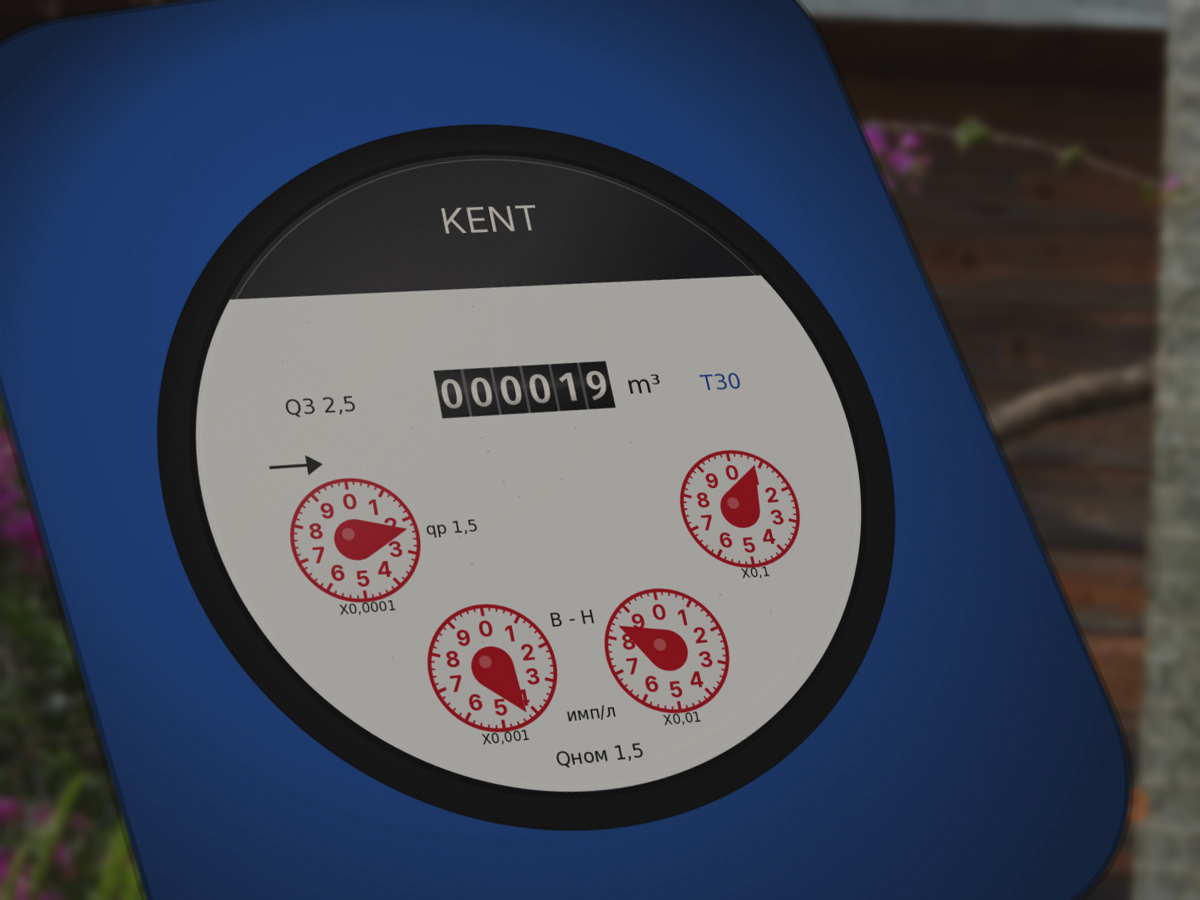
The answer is 19.0842 m³
